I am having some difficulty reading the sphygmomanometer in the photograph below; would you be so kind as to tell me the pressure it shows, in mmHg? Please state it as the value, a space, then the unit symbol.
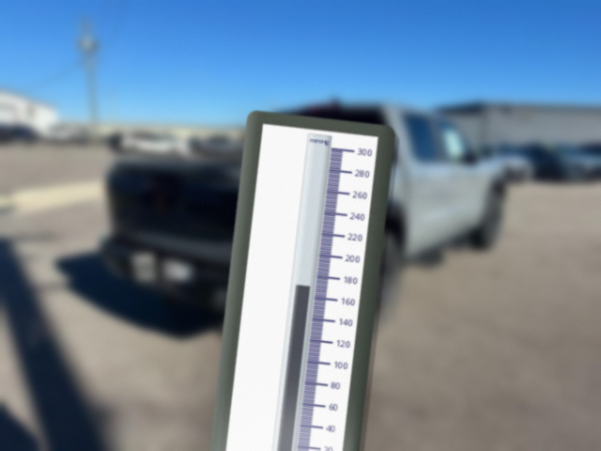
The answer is 170 mmHg
